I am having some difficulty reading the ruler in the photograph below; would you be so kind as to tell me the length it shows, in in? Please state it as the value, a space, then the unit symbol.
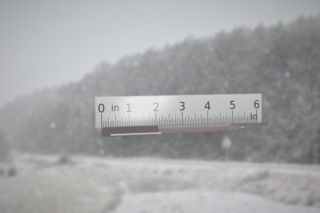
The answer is 5.5 in
